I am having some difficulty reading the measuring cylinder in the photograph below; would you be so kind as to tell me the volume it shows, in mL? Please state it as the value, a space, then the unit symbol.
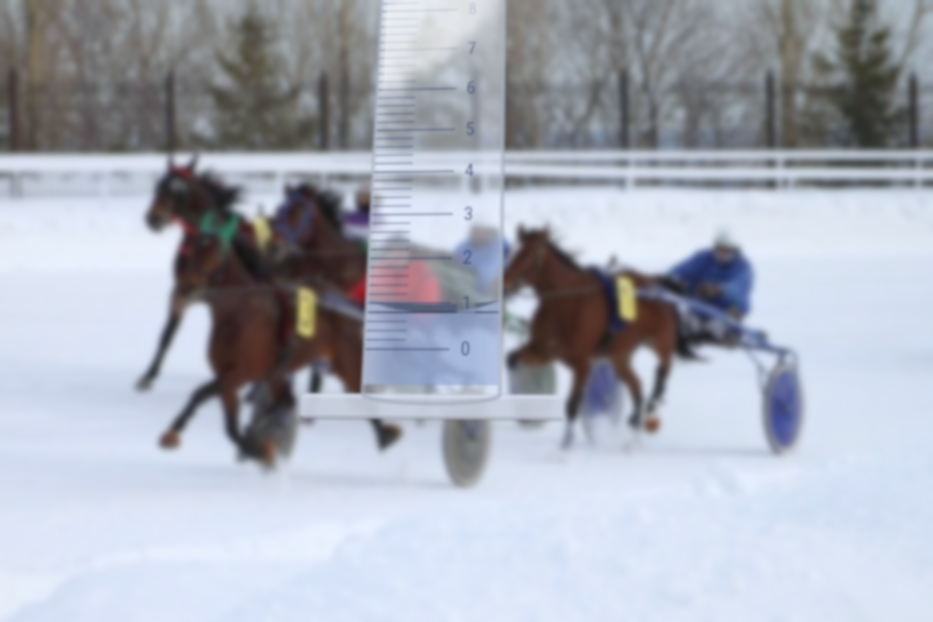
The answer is 0.8 mL
